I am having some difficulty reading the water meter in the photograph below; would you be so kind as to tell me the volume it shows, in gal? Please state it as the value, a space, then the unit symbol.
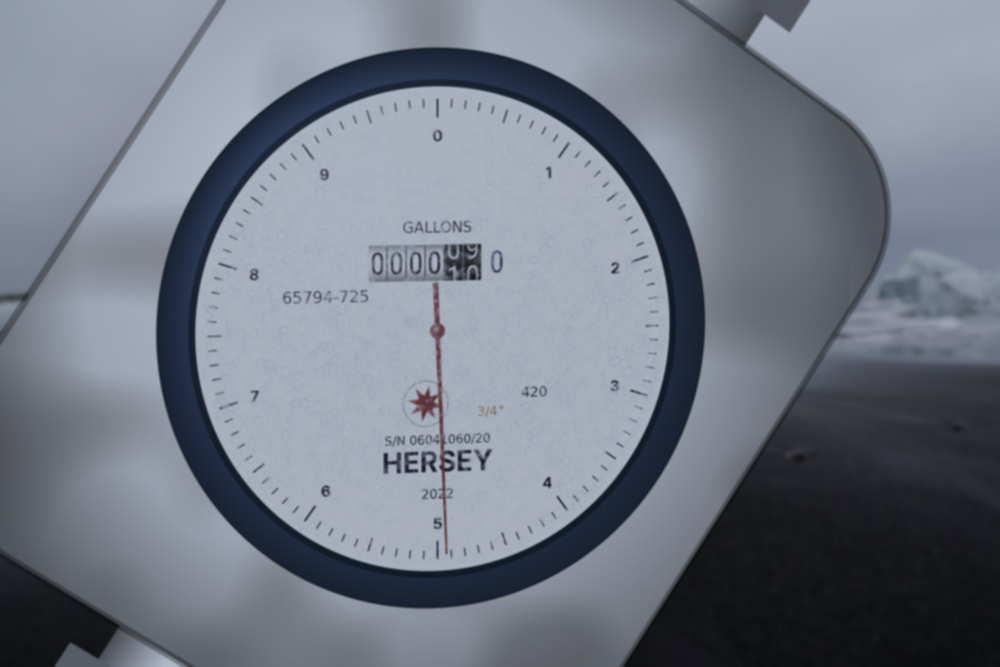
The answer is 94.9 gal
